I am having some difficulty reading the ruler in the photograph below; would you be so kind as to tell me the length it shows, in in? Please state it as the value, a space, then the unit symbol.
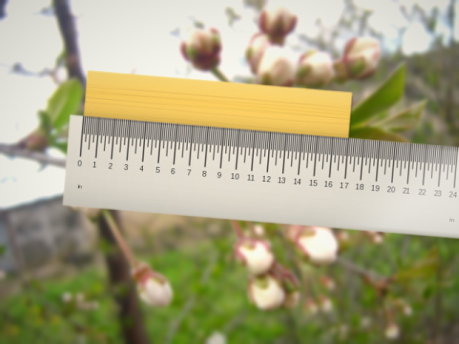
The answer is 17 in
